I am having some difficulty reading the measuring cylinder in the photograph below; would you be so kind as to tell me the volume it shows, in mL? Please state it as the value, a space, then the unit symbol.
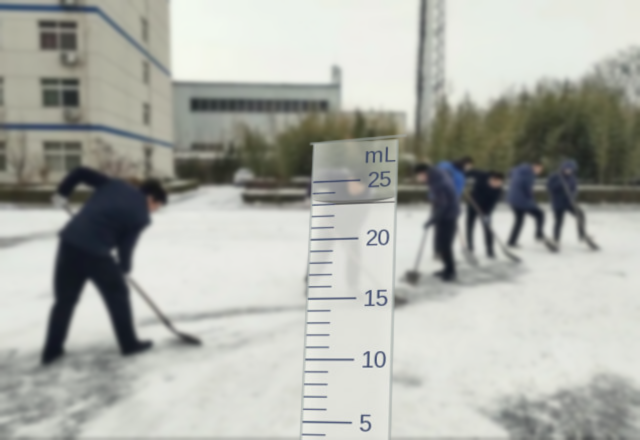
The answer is 23 mL
